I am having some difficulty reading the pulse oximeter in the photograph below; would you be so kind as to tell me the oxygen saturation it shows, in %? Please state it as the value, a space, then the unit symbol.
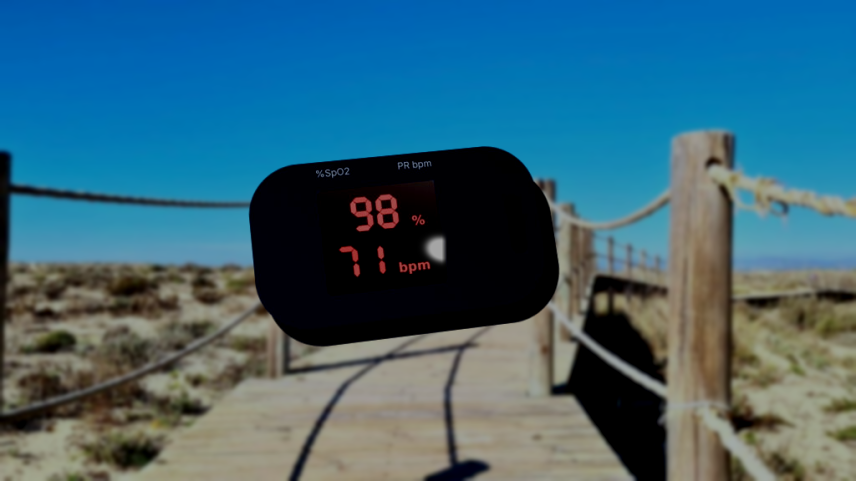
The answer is 98 %
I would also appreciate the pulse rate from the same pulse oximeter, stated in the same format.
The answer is 71 bpm
